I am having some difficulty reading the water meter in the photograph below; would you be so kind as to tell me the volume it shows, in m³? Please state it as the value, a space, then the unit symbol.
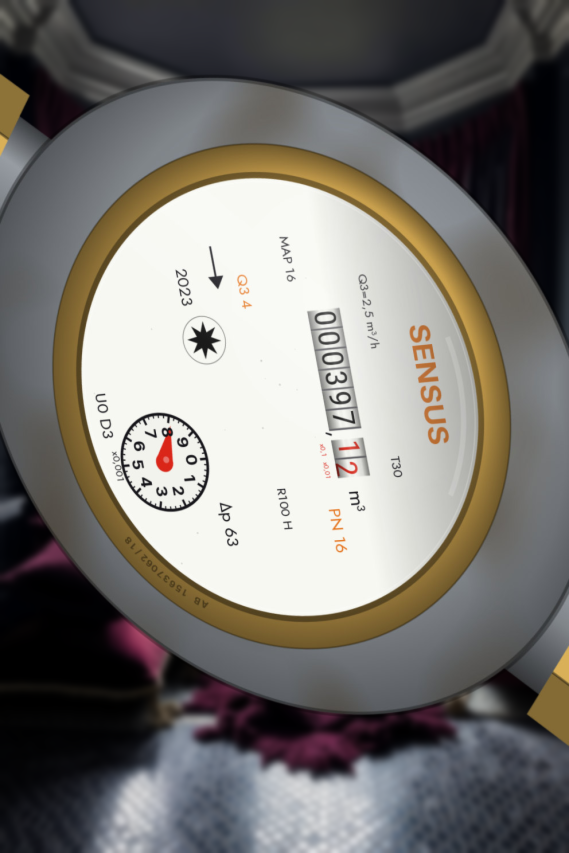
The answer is 397.118 m³
